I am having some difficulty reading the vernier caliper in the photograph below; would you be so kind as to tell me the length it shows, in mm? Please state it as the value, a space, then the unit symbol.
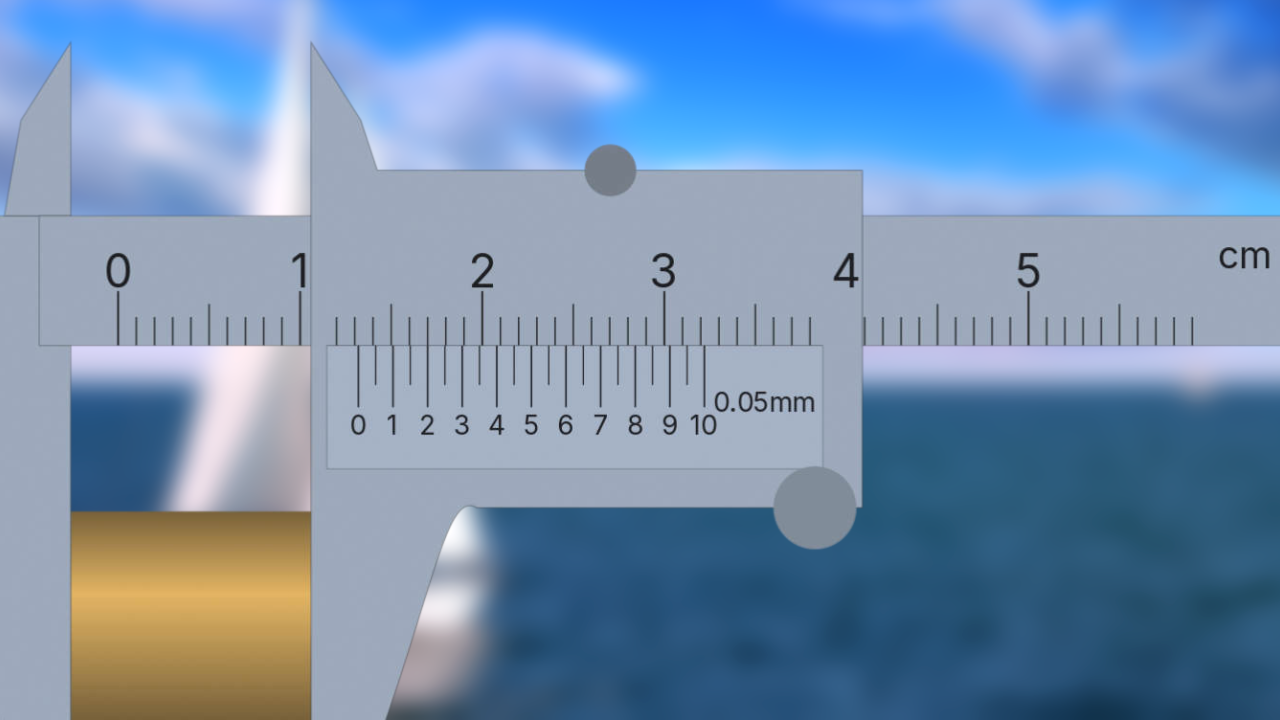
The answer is 13.2 mm
